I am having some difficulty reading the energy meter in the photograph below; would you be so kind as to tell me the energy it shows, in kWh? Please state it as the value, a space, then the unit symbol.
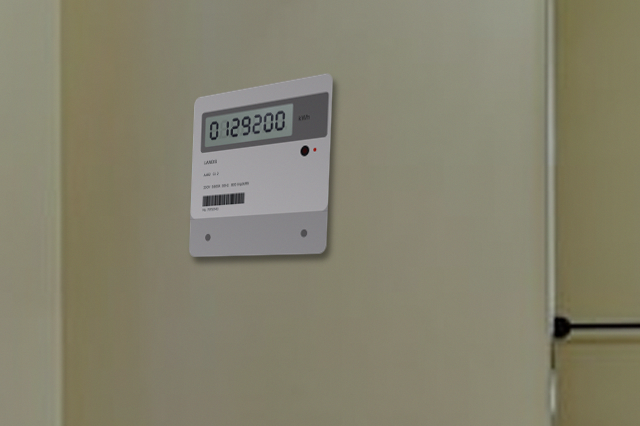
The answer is 129200 kWh
